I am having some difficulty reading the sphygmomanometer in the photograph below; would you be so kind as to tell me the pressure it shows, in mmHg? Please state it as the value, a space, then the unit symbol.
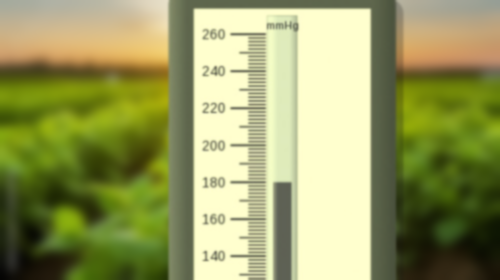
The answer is 180 mmHg
